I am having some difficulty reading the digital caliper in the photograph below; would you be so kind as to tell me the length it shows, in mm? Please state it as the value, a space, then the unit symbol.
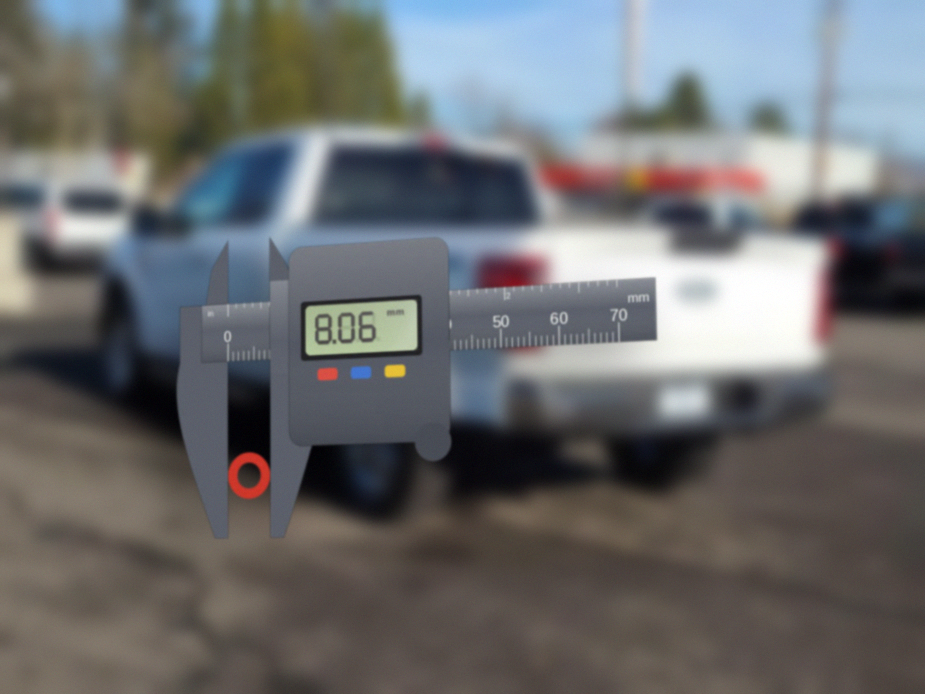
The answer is 8.06 mm
